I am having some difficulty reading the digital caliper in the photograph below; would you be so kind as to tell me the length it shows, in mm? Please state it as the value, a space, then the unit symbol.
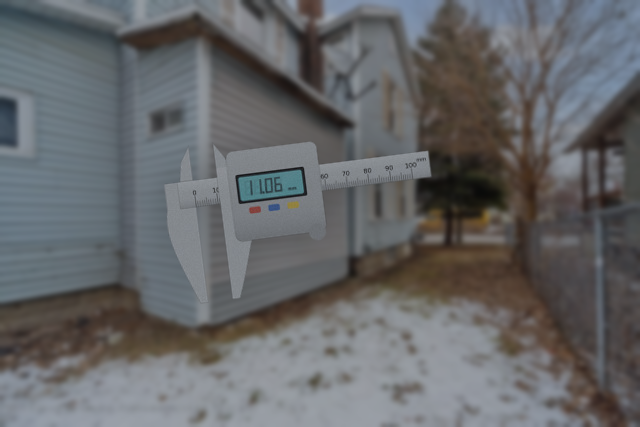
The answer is 11.06 mm
